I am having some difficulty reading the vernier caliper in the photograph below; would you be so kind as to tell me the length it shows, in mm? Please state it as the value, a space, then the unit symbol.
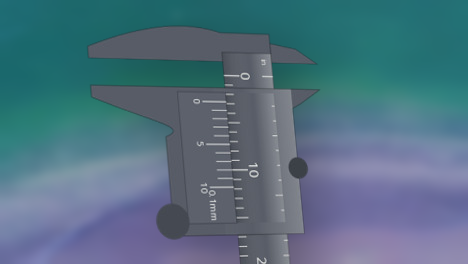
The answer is 2.8 mm
